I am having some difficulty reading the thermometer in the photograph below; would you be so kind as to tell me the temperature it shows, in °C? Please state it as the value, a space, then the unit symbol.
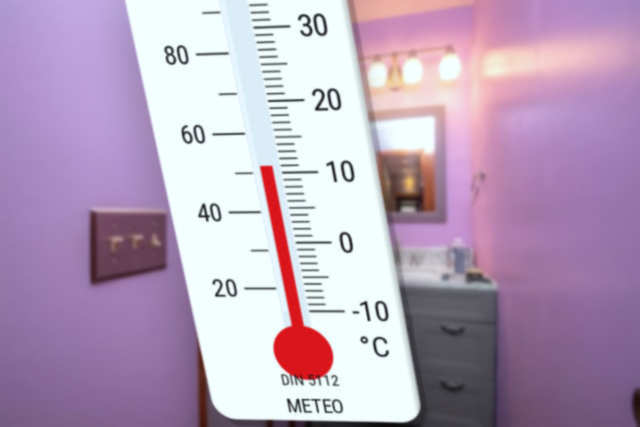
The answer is 11 °C
